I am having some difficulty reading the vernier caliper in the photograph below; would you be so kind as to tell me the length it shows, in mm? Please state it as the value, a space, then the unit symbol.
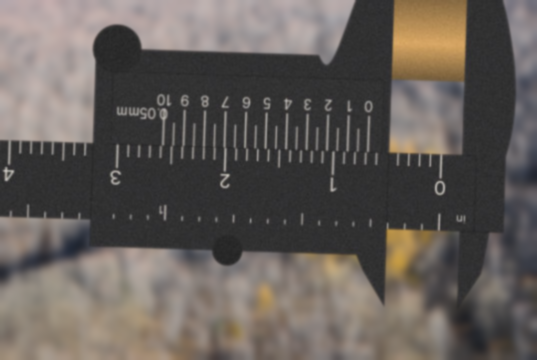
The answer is 6.8 mm
